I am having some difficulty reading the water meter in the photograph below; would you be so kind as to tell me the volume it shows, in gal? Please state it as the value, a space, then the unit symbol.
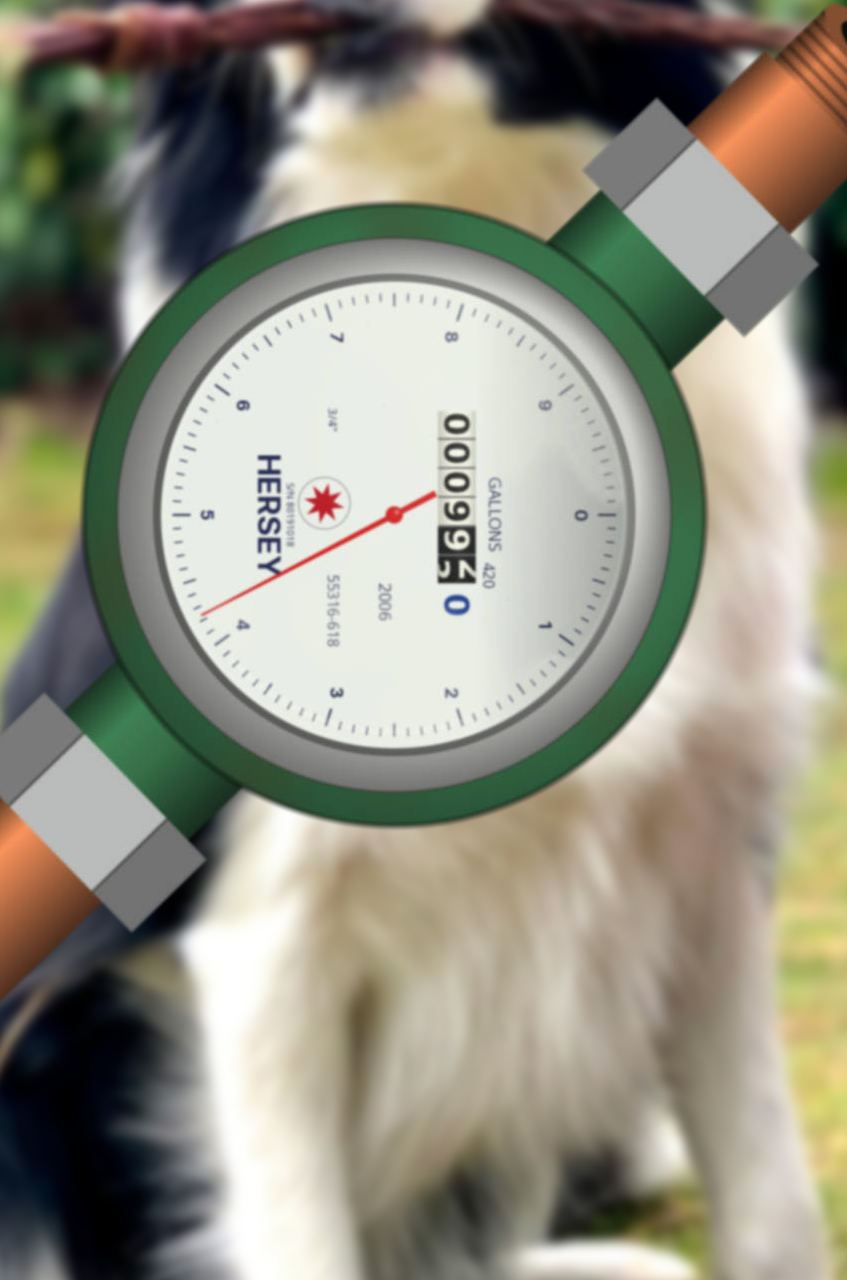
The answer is 9924.2 gal
